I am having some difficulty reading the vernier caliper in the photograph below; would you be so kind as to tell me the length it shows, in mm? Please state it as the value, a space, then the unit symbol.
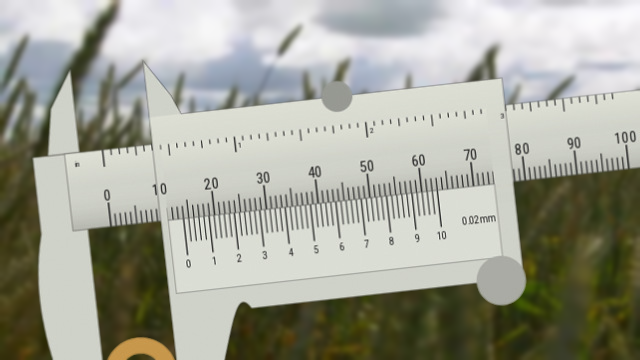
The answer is 14.0 mm
